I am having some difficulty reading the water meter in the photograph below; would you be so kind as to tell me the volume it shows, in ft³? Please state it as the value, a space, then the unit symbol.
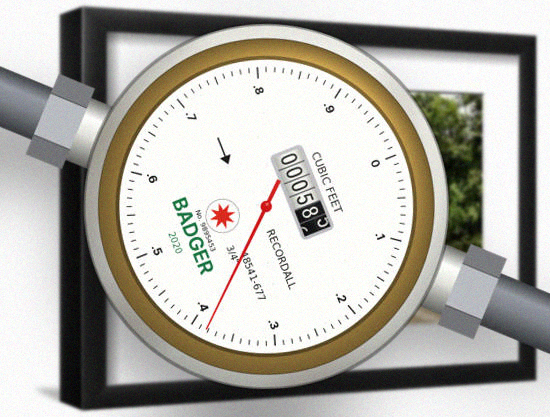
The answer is 585.38 ft³
